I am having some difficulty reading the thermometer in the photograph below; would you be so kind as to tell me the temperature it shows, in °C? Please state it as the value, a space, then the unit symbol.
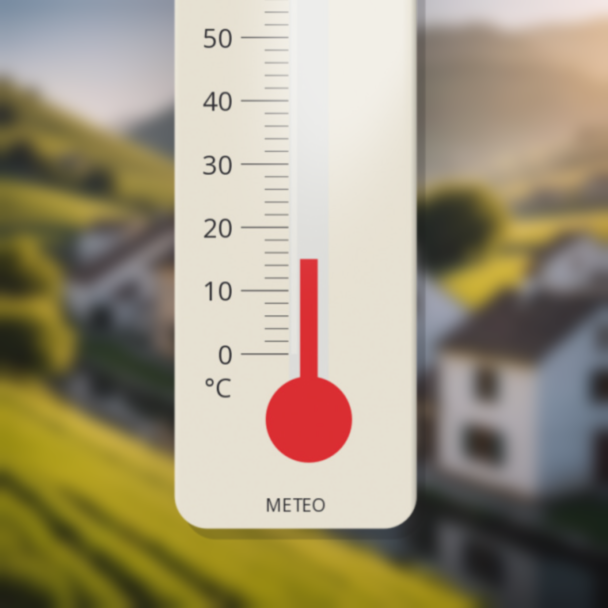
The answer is 15 °C
